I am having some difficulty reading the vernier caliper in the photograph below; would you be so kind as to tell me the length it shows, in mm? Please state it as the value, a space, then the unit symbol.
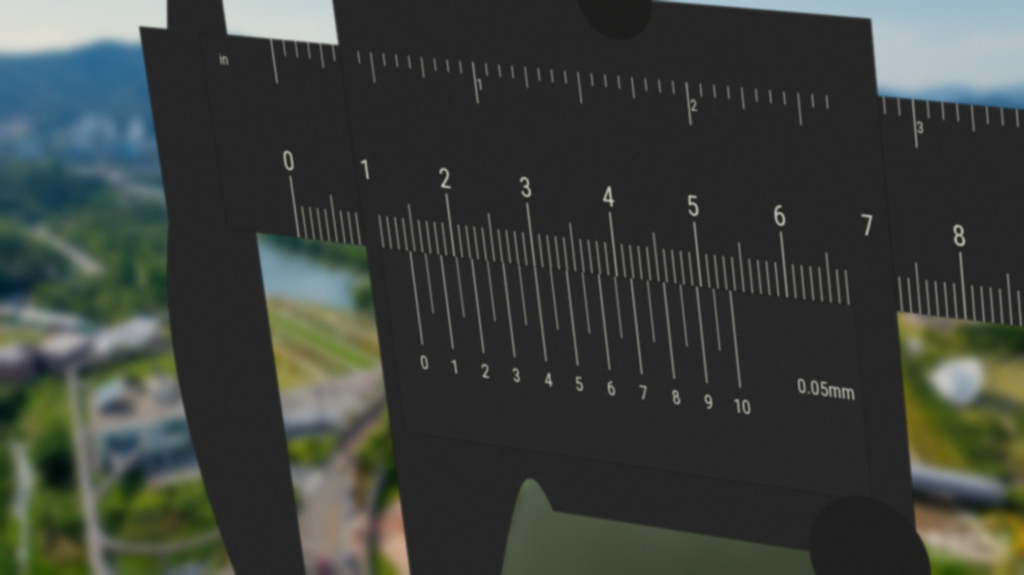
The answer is 14.4 mm
